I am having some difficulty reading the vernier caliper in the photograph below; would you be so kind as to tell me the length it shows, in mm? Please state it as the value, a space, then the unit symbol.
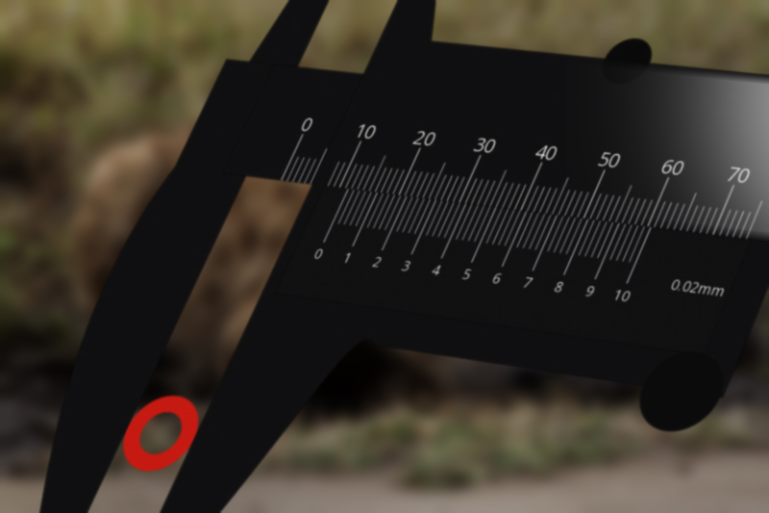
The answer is 11.5 mm
